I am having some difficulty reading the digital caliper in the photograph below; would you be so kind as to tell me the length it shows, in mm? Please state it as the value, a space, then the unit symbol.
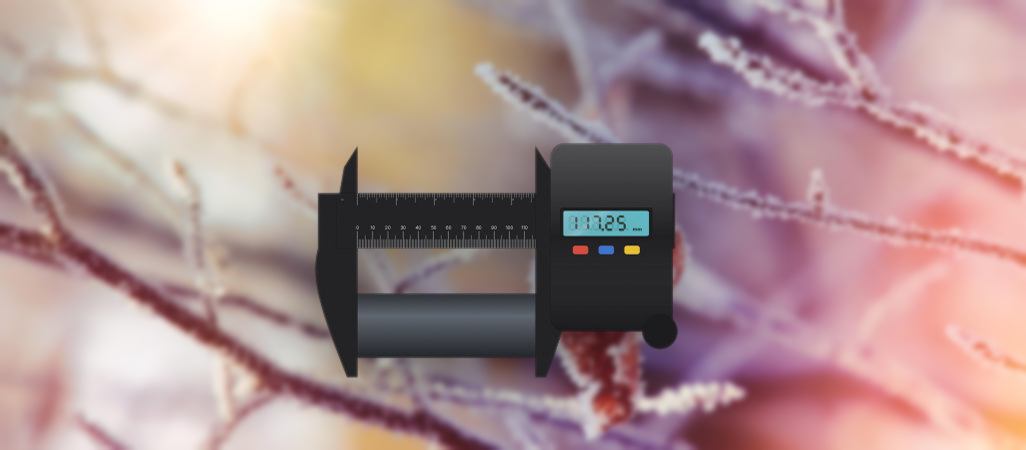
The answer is 117.25 mm
